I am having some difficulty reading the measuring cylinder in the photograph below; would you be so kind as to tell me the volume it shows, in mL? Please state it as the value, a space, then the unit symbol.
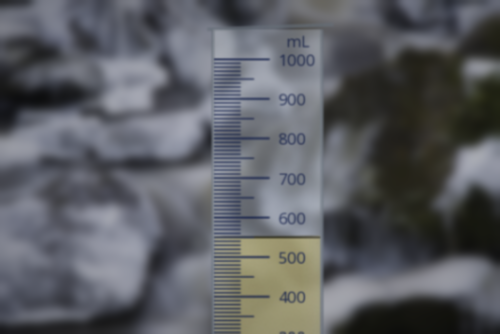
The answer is 550 mL
